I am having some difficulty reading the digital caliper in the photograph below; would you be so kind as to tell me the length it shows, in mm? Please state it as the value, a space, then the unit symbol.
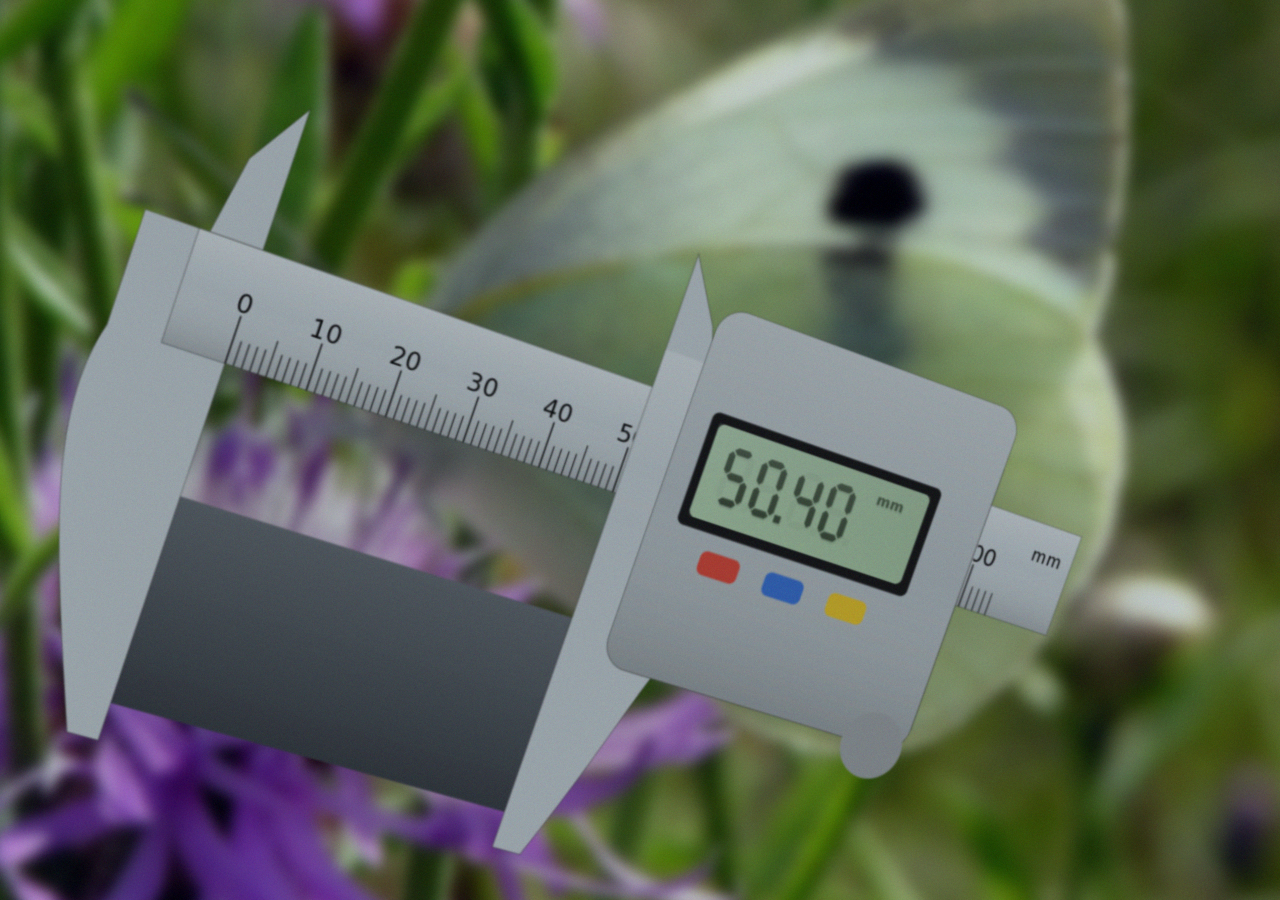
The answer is 50.40 mm
